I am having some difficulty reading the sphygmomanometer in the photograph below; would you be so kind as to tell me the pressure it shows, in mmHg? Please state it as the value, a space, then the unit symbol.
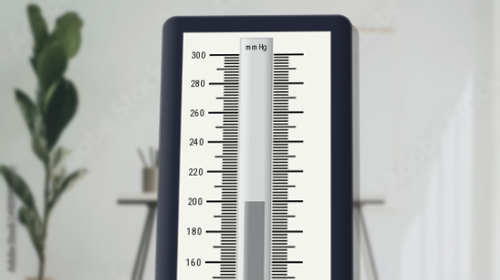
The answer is 200 mmHg
